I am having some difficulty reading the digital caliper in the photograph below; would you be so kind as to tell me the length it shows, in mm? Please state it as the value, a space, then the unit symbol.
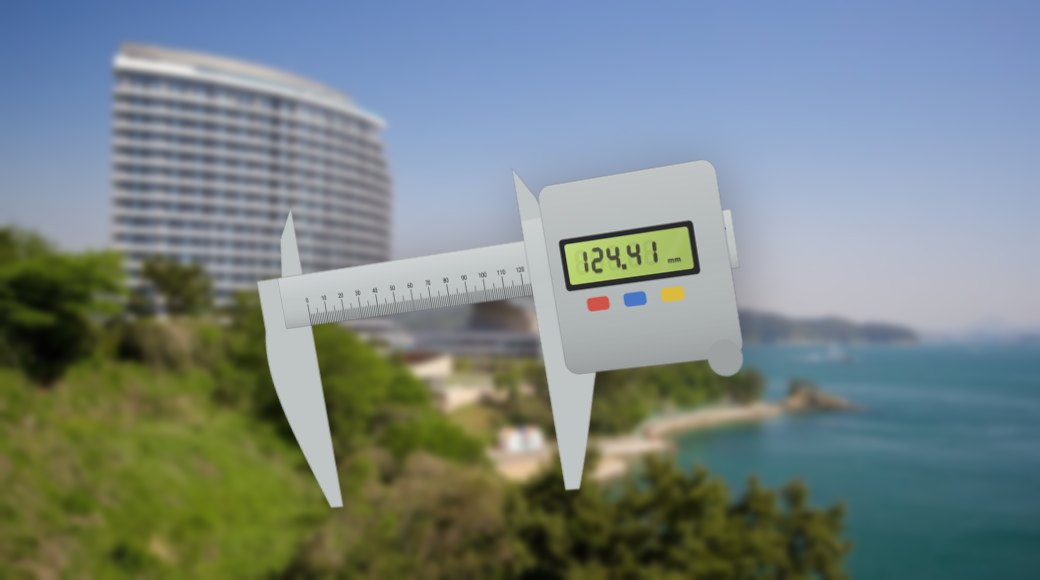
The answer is 124.41 mm
